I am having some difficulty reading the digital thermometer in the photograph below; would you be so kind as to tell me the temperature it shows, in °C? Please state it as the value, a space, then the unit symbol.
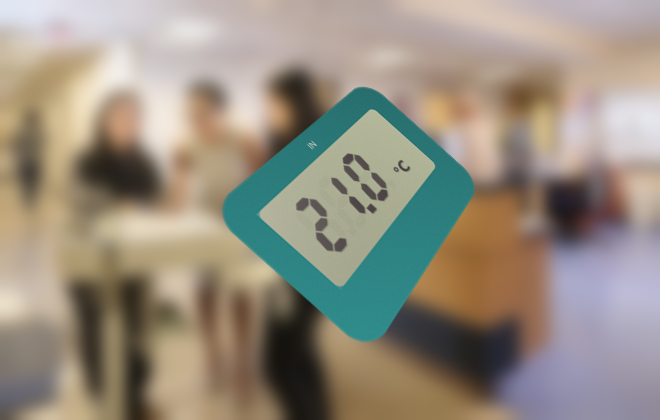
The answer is 21.0 °C
